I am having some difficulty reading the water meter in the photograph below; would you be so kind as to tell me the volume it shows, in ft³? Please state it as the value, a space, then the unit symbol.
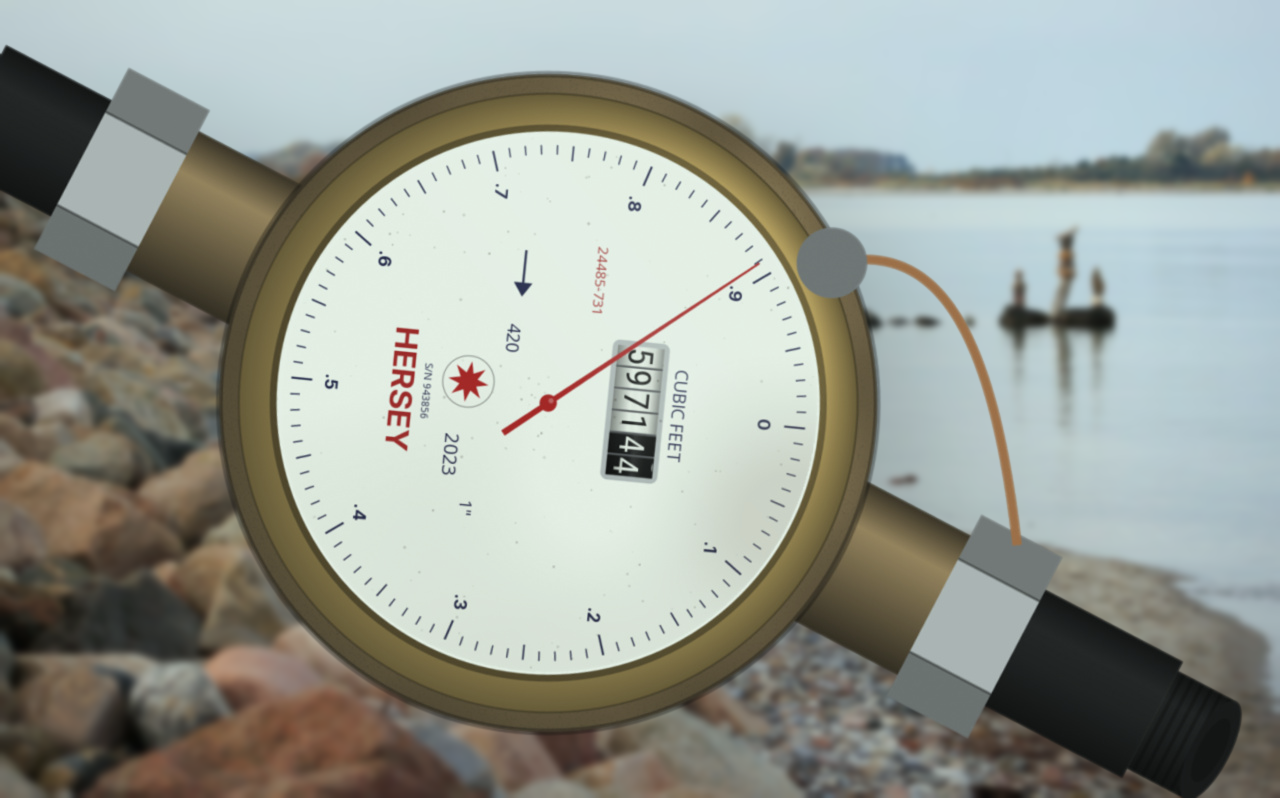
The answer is 597143.89 ft³
